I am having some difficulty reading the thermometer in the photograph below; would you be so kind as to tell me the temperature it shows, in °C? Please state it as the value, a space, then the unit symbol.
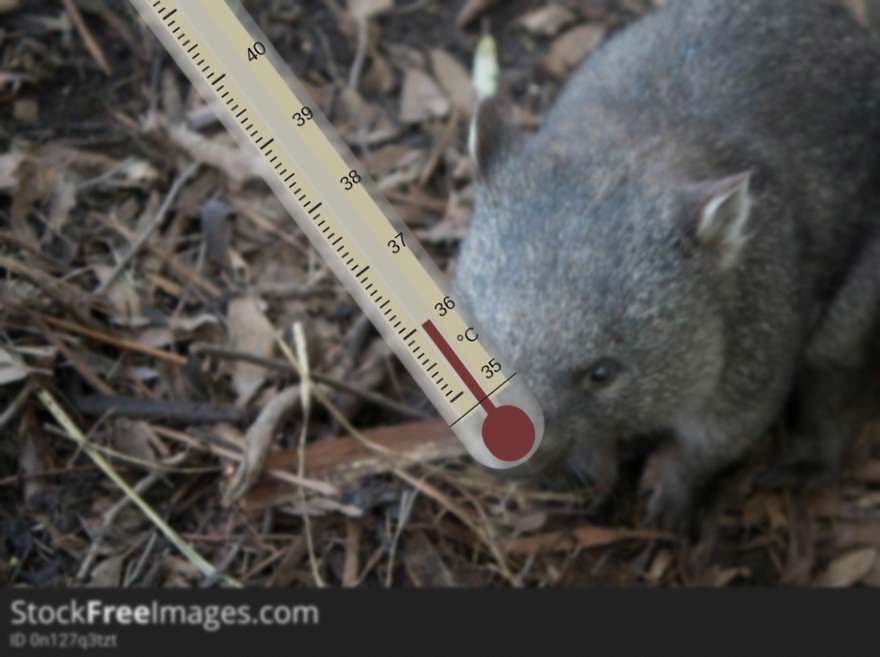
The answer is 36 °C
